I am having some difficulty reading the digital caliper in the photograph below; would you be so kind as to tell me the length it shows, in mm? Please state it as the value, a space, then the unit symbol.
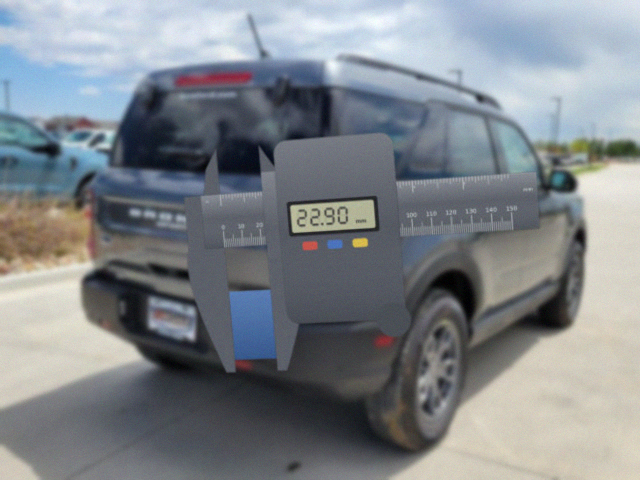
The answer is 22.90 mm
